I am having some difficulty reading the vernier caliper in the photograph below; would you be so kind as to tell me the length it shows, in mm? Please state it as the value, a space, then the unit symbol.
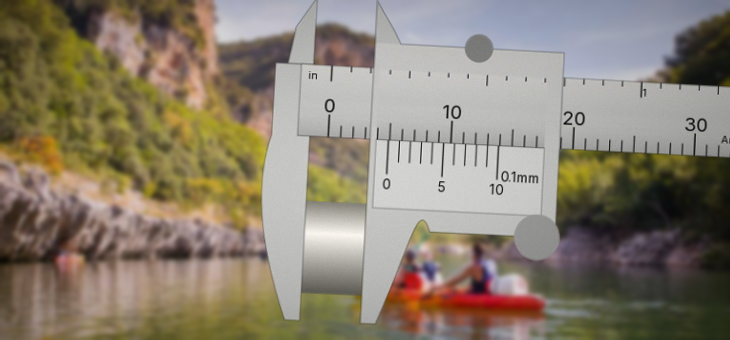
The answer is 4.9 mm
